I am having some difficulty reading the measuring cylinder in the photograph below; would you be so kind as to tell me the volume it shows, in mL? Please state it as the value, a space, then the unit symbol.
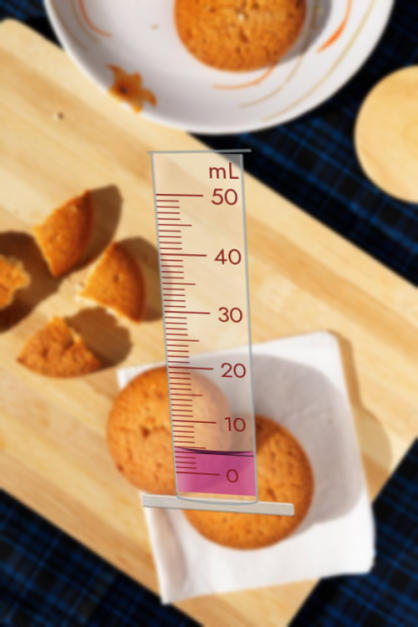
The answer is 4 mL
